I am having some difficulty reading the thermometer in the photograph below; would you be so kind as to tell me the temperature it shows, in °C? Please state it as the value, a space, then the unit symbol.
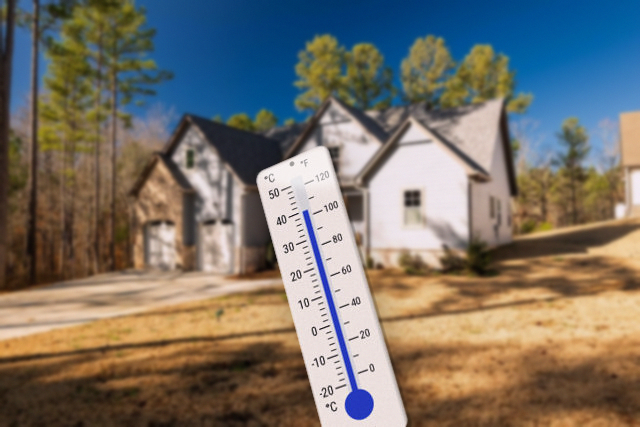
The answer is 40 °C
